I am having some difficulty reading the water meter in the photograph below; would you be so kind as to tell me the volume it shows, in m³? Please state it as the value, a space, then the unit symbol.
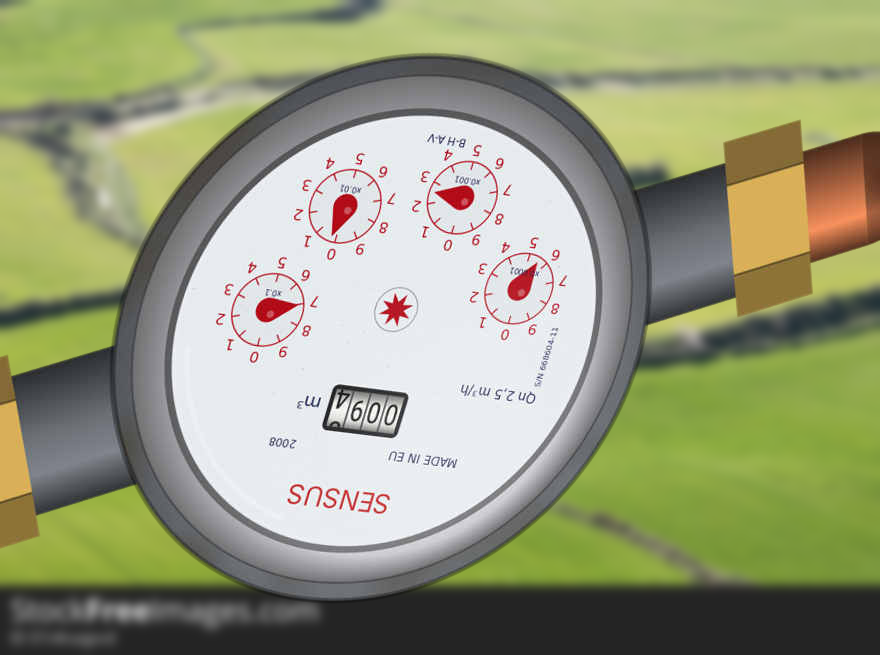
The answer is 93.7025 m³
